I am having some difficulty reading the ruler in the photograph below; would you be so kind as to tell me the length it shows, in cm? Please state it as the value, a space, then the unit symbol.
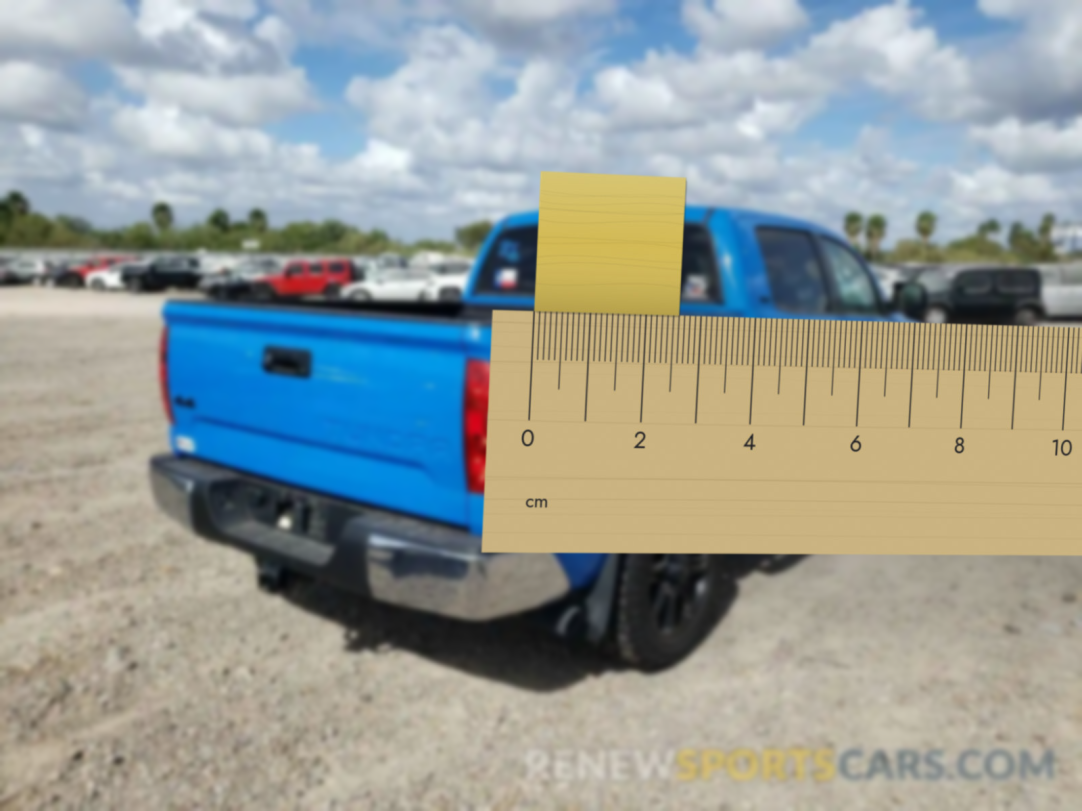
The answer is 2.6 cm
